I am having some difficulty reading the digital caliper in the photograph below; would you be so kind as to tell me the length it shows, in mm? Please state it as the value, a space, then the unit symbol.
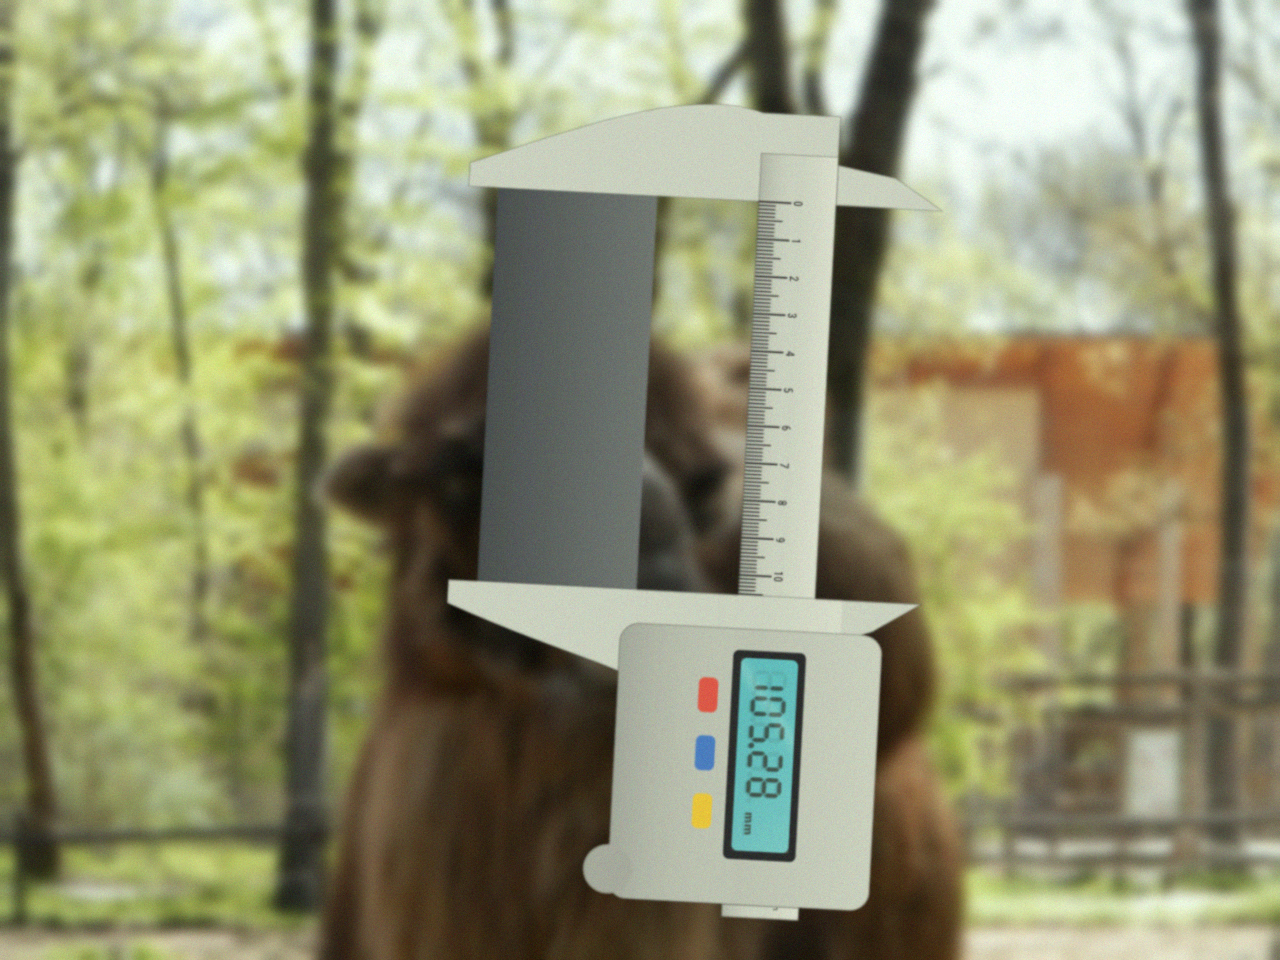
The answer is 105.28 mm
